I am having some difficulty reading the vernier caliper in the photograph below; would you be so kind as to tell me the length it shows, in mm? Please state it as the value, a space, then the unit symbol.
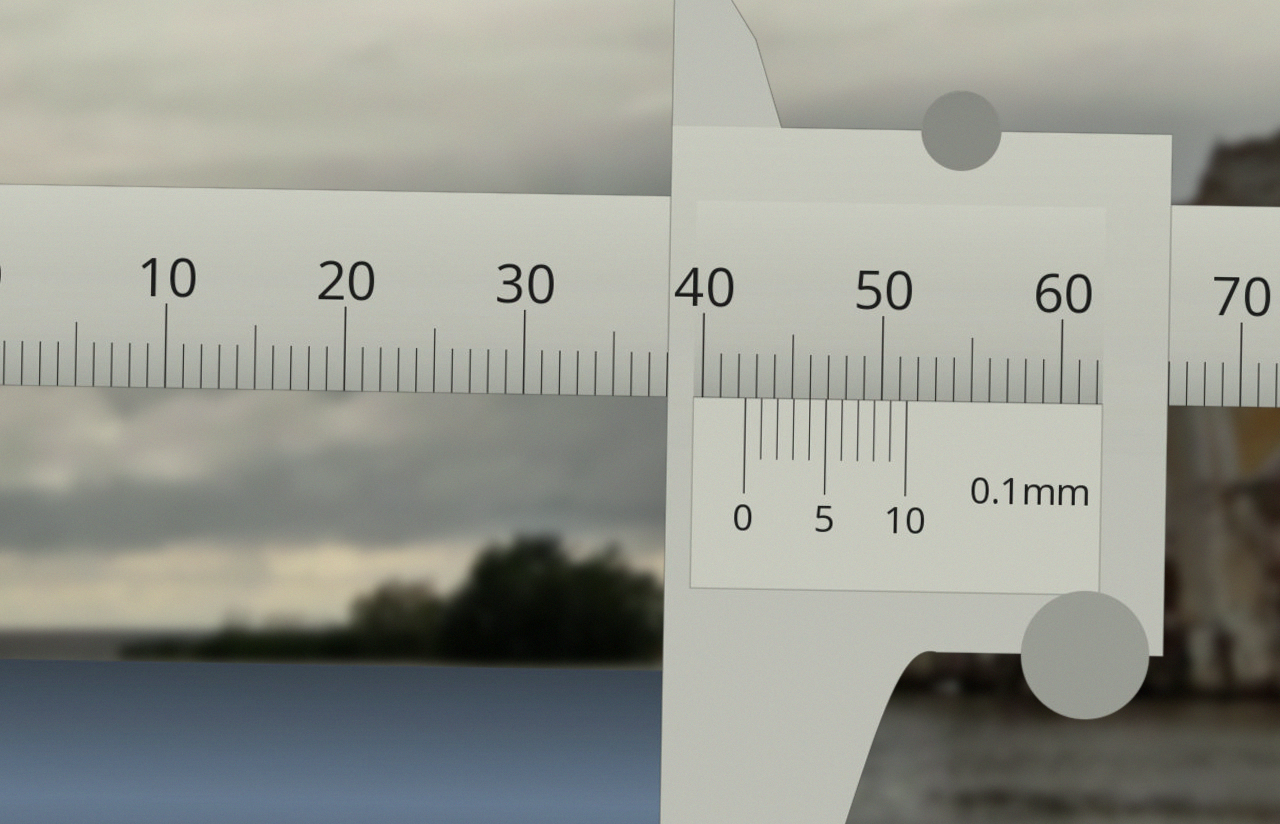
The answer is 42.4 mm
